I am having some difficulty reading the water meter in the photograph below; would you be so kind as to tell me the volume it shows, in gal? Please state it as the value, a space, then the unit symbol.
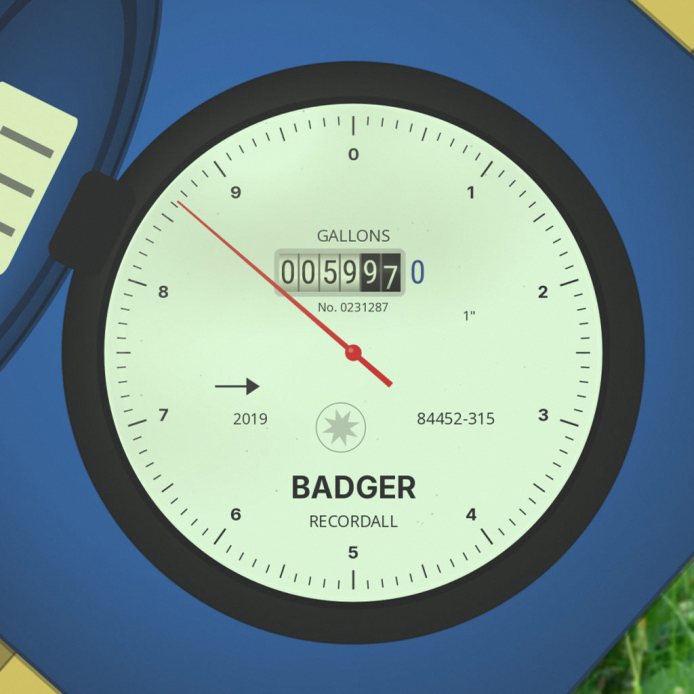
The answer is 59968.6 gal
